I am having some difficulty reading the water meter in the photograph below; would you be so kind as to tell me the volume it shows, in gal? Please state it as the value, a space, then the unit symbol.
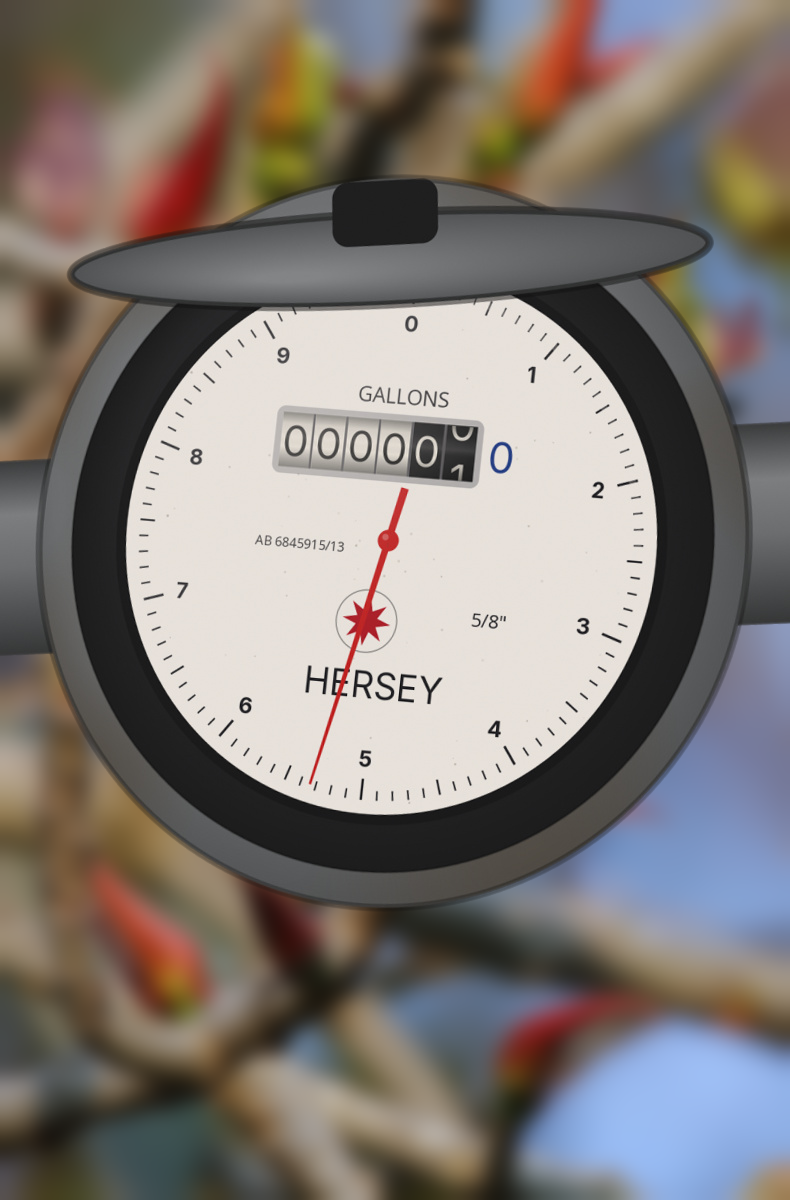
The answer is 5.3 gal
